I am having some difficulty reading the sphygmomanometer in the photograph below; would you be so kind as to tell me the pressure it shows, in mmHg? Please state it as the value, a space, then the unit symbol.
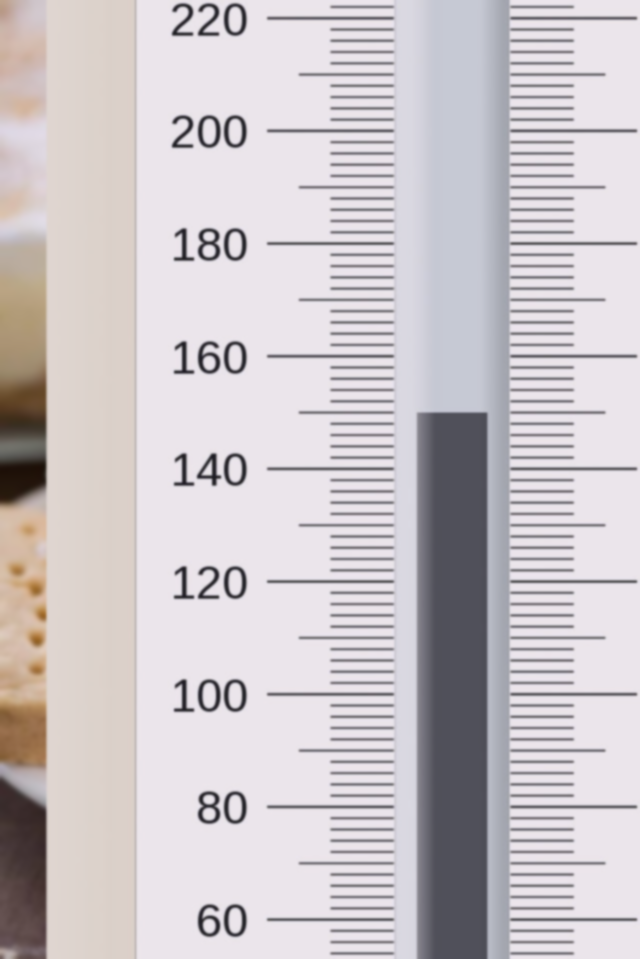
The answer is 150 mmHg
